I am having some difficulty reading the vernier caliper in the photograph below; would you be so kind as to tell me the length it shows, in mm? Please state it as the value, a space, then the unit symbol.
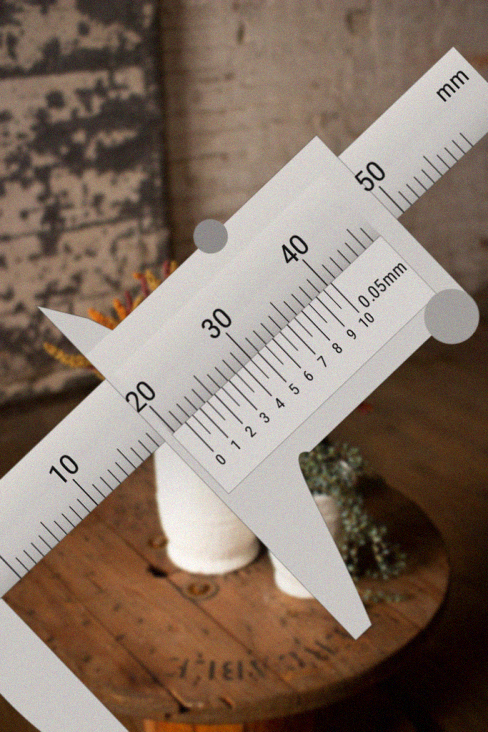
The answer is 21.4 mm
